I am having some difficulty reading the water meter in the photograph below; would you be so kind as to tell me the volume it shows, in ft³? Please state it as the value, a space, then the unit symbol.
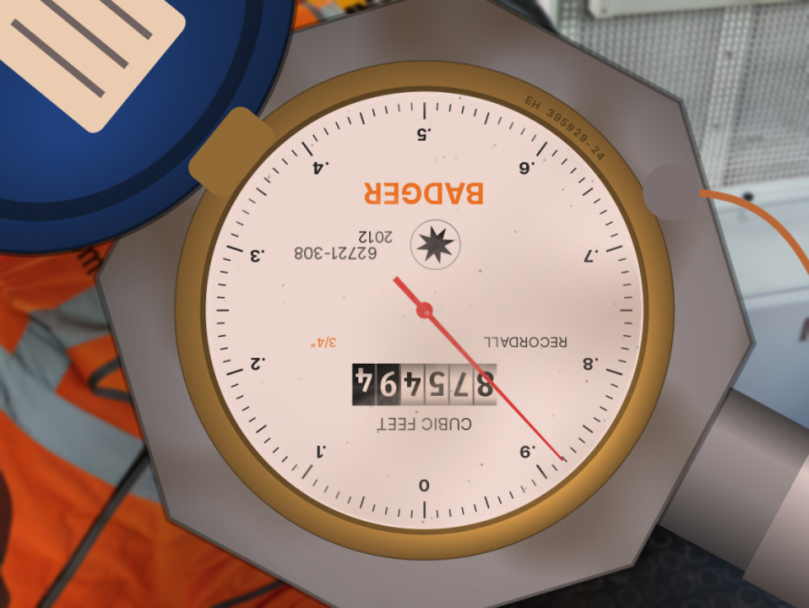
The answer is 875493.88 ft³
